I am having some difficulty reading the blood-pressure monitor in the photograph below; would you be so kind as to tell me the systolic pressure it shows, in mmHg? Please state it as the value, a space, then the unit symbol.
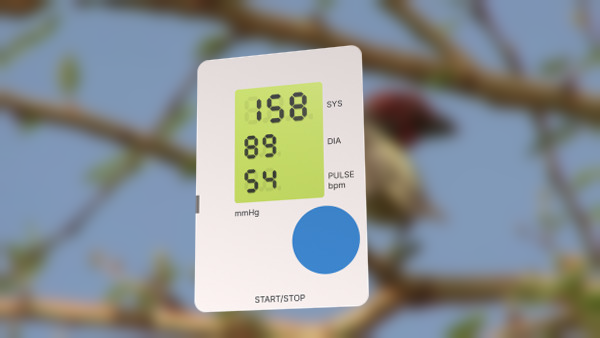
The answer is 158 mmHg
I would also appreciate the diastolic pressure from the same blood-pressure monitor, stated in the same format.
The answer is 89 mmHg
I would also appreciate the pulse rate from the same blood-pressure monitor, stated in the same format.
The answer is 54 bpm
